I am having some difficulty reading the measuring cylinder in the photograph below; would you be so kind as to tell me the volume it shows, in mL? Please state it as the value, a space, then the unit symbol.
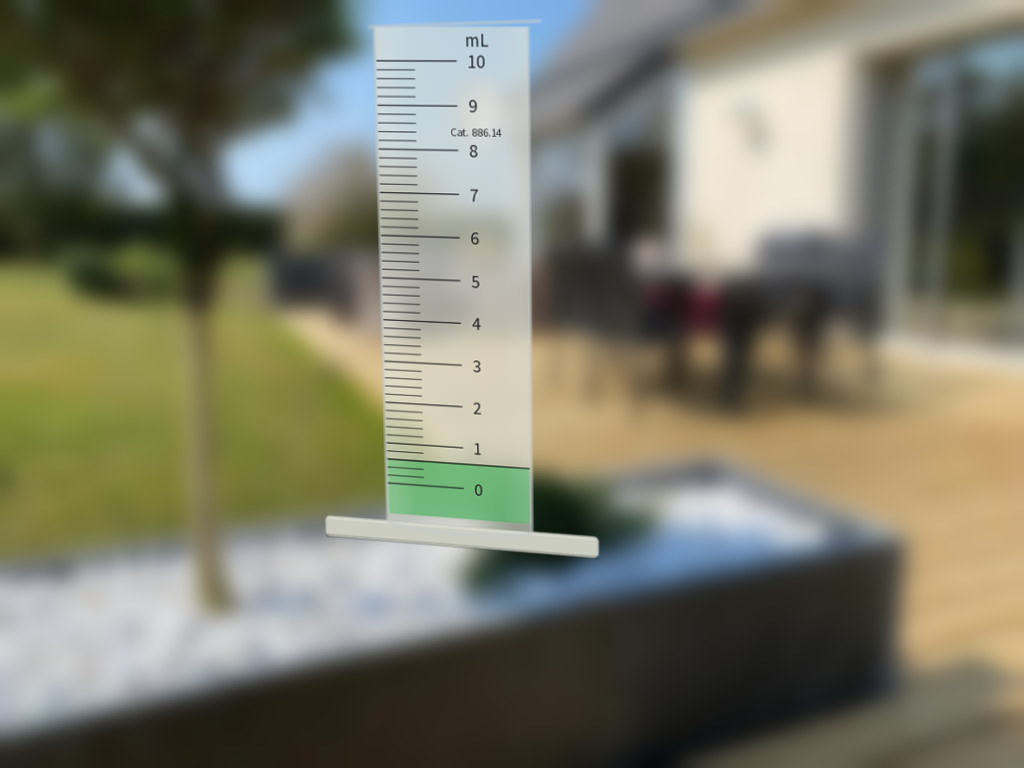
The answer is 0.6 mL
